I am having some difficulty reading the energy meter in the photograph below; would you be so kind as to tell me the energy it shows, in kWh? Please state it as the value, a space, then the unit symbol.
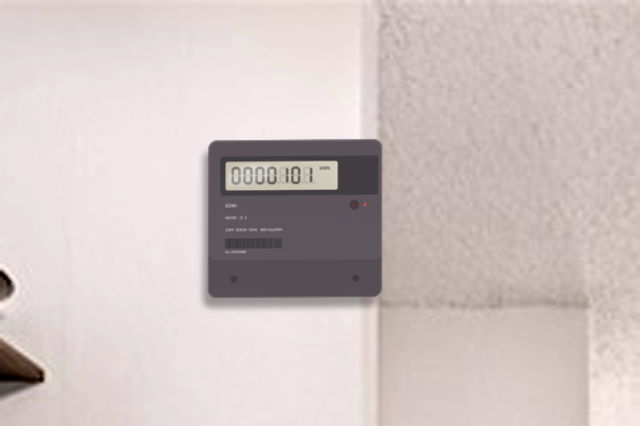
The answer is 101 kWh
